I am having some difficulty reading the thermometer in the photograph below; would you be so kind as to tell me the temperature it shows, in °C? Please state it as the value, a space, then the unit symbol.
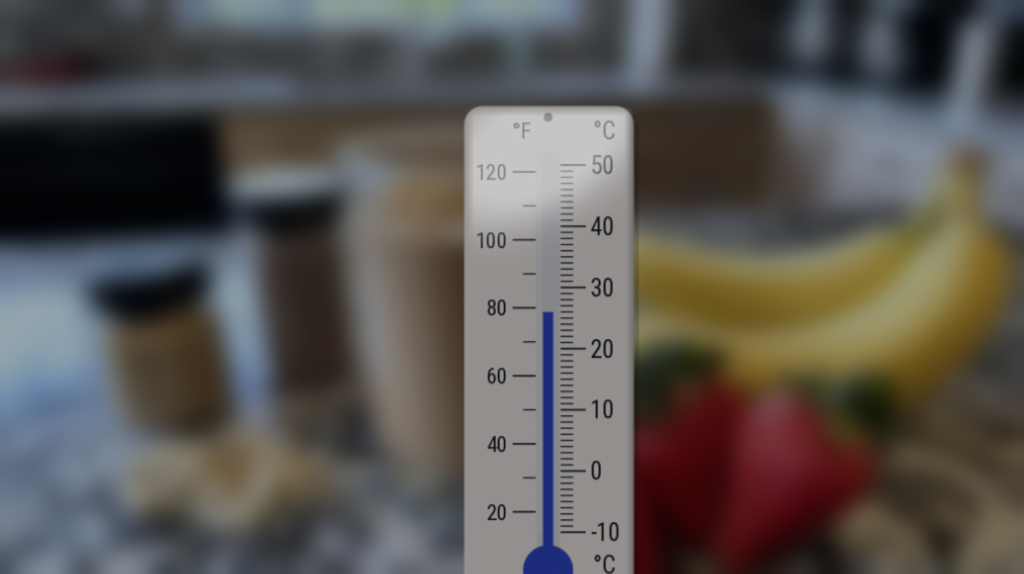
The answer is 26 °C
